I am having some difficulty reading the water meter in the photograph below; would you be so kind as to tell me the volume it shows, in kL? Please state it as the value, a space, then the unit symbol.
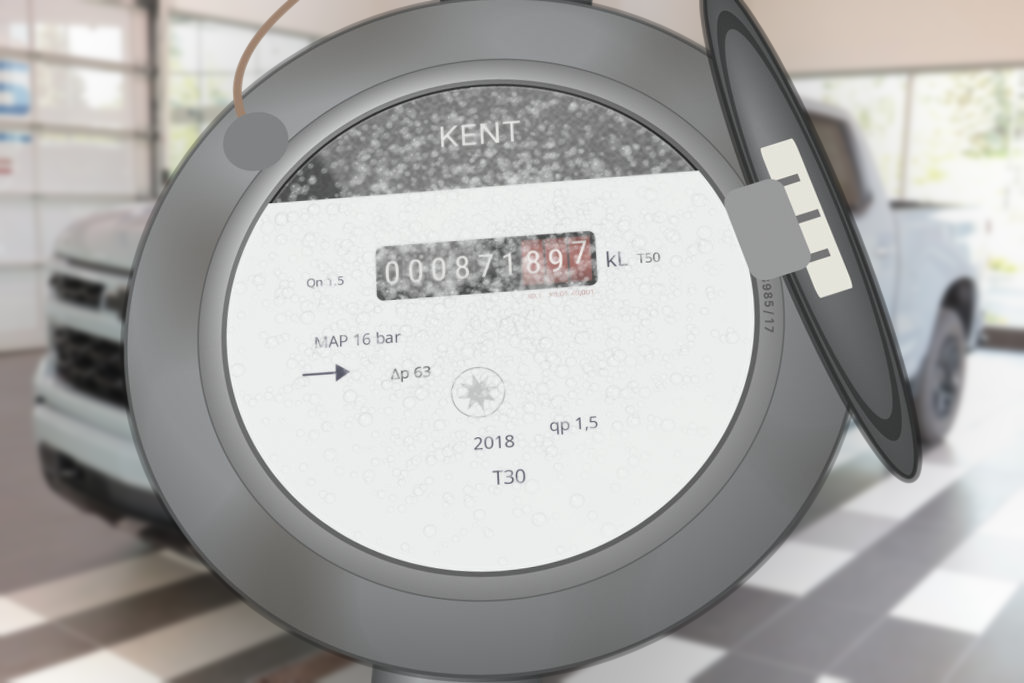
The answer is 871.897 kL
